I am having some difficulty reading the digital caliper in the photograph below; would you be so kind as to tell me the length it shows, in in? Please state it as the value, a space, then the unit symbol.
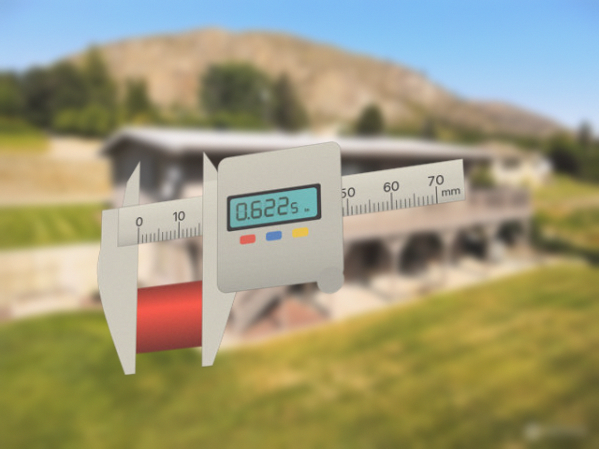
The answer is 0.6225 in
